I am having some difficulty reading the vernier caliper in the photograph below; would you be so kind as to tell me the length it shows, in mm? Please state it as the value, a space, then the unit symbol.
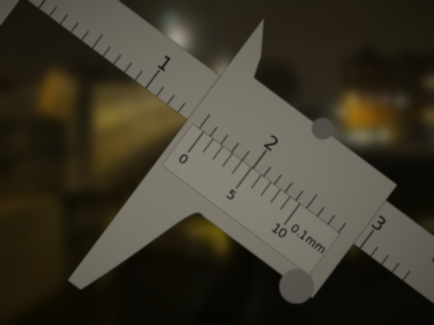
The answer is 15.4 mm
